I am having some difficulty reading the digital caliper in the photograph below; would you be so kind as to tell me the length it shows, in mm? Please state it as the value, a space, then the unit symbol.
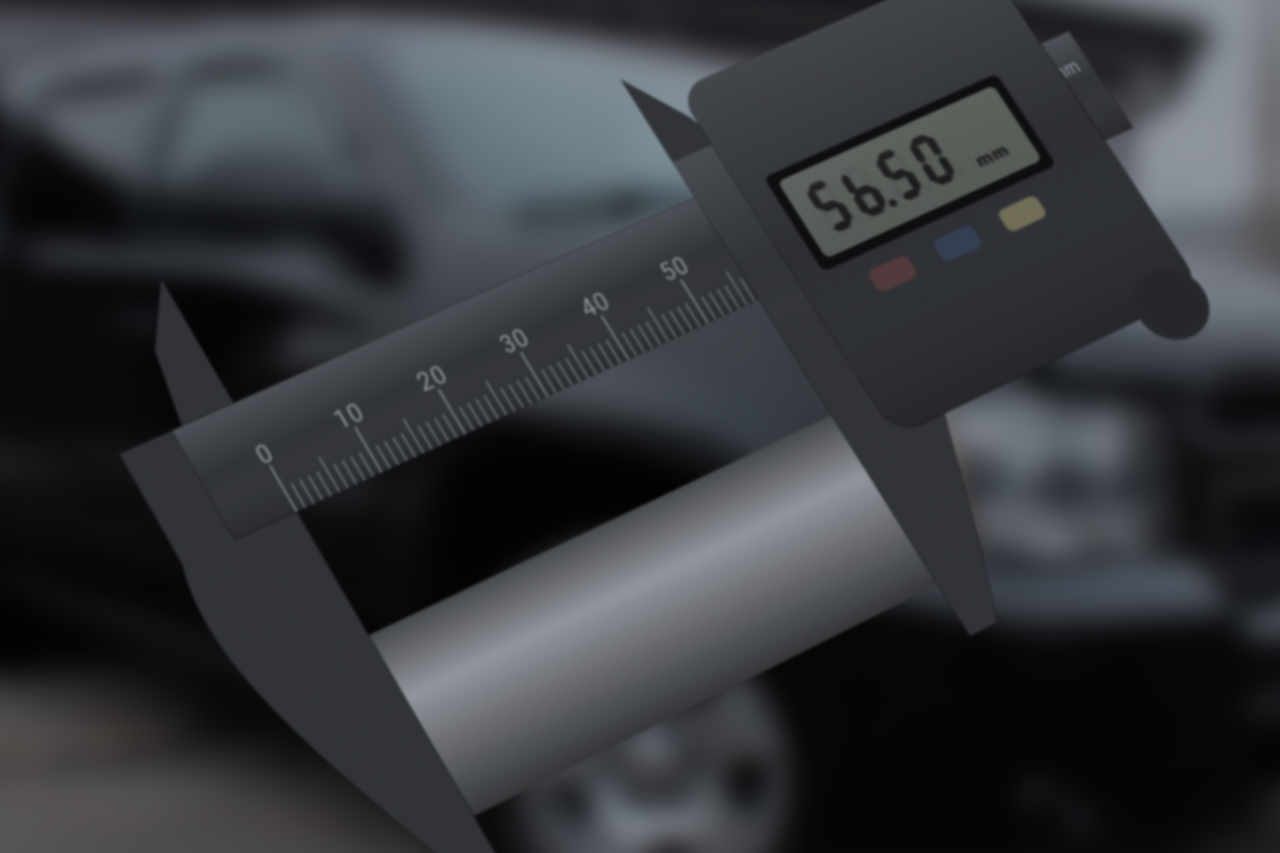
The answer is 56.50 mm
